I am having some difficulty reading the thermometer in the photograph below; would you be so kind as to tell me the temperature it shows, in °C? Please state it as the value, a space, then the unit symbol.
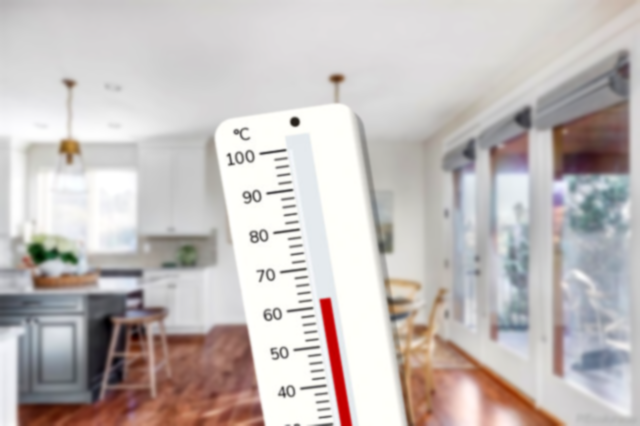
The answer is 62 °C
